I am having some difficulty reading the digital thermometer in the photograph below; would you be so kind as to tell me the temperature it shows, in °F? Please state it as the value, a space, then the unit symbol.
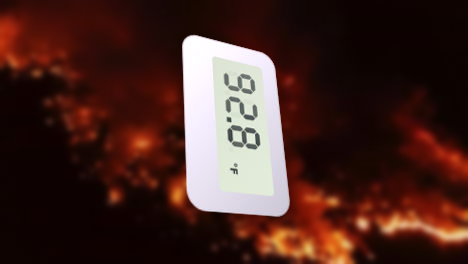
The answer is 92.8 °F
